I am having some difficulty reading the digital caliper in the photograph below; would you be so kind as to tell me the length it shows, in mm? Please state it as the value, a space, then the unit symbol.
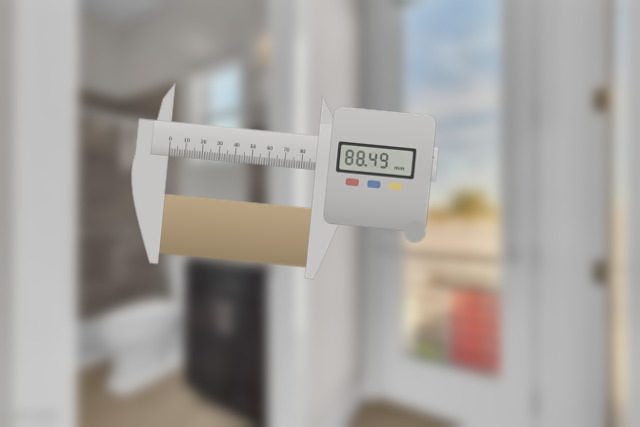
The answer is 88.49 mm
